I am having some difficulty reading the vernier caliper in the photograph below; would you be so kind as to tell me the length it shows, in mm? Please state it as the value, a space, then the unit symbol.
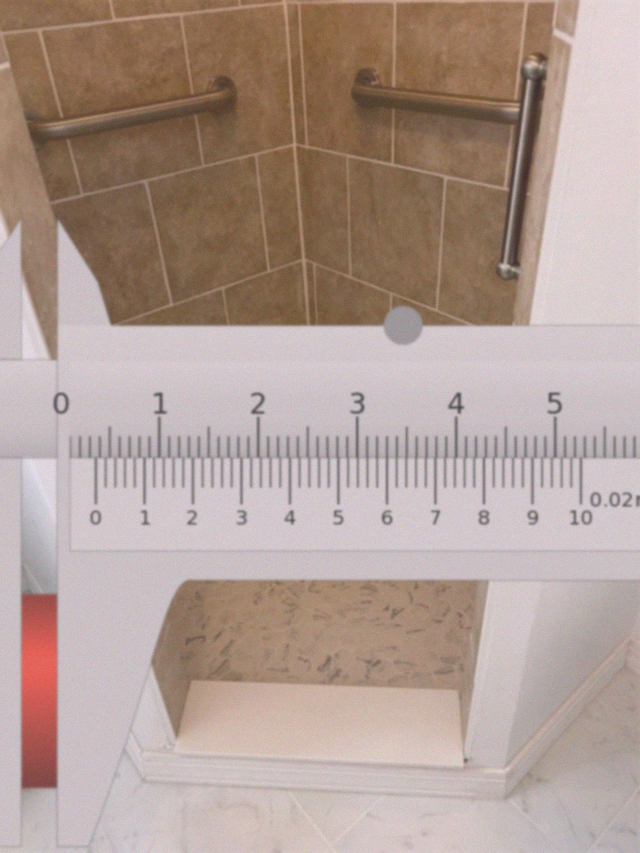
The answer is 3.6 mm
